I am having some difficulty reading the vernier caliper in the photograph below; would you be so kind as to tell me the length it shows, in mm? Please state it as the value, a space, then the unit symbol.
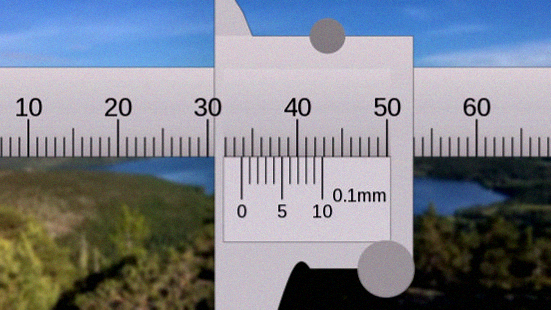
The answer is 33.8 mm
